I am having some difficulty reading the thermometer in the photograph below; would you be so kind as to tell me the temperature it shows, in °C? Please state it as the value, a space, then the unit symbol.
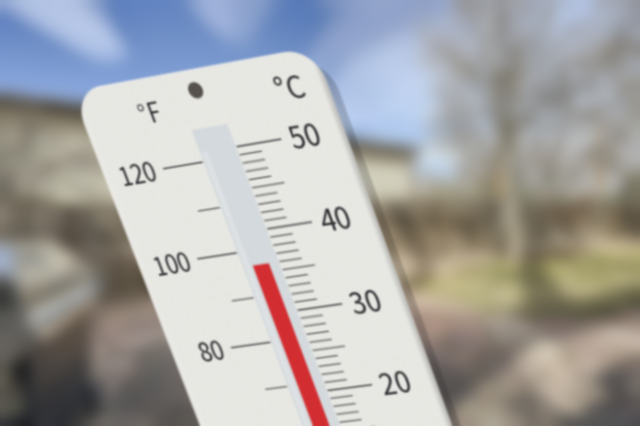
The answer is 36 °C
